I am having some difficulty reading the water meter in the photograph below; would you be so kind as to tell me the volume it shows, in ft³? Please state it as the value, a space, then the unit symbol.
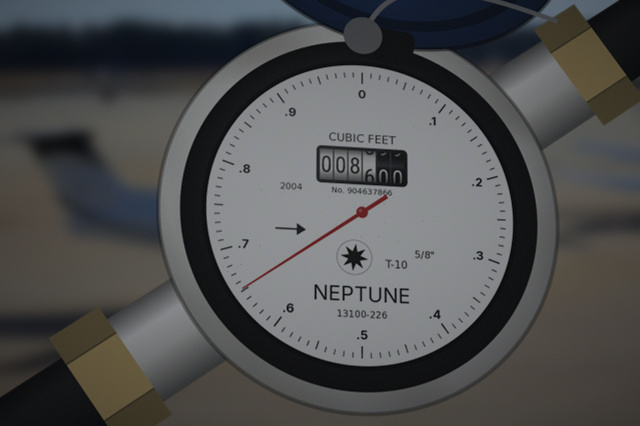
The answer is 8599.65 ft³
